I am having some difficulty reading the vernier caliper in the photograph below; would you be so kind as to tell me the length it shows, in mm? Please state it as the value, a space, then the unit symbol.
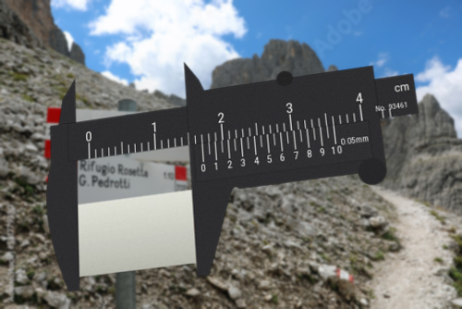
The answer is 17.0 mm
